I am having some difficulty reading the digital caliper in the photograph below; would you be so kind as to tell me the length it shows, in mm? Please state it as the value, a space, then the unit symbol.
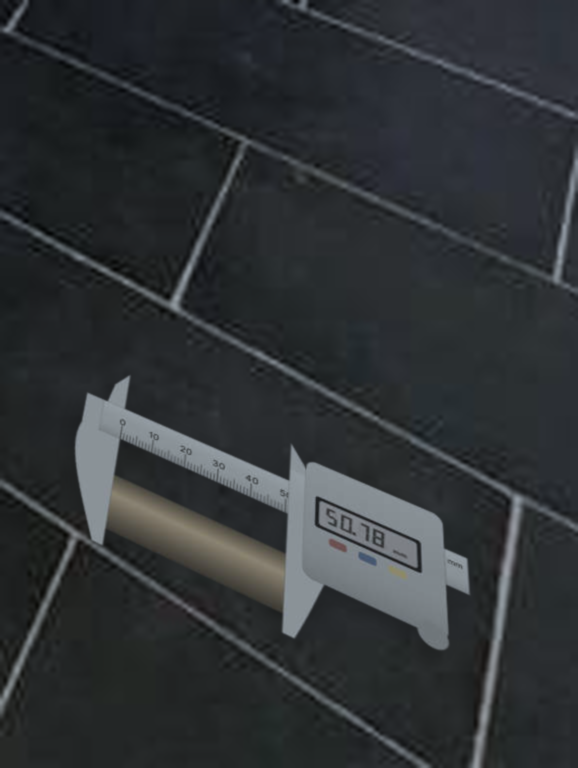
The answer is 50.78 mm
